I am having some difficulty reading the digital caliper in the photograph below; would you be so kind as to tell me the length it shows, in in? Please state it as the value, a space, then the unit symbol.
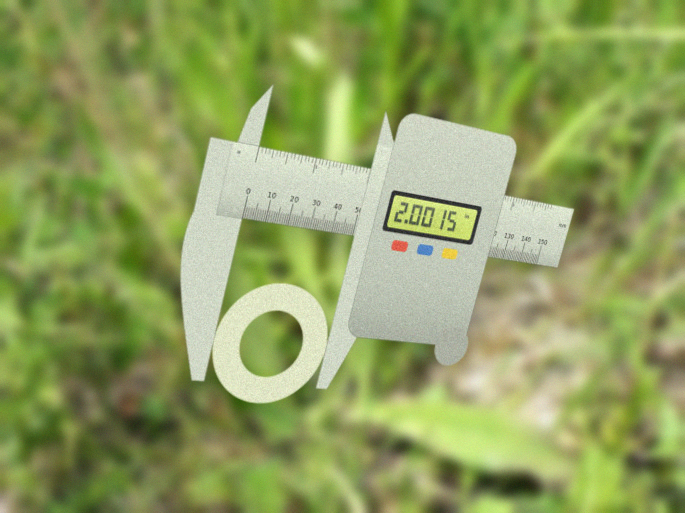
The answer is 2.0015 in
